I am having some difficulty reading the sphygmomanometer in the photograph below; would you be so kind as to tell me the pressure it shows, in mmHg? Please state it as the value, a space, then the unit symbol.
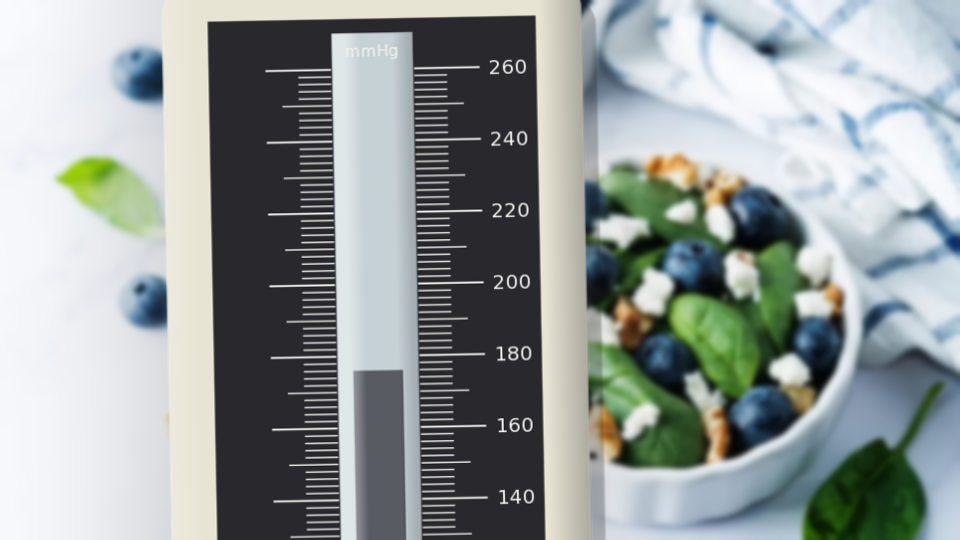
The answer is 176 mmHg
